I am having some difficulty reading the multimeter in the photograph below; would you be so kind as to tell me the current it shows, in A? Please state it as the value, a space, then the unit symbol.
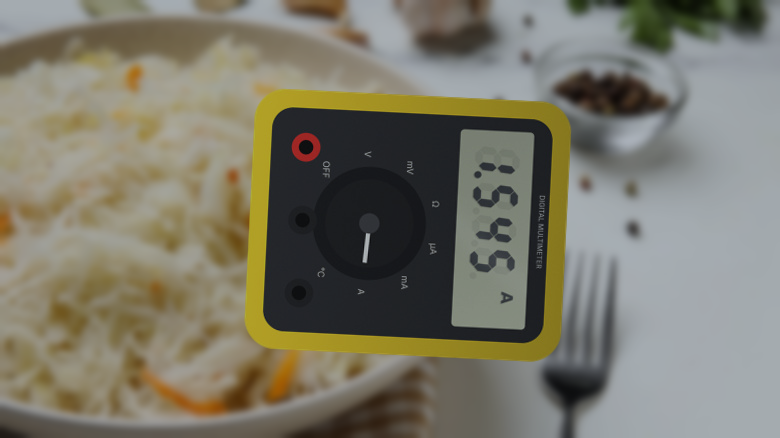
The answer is 1.545 A
